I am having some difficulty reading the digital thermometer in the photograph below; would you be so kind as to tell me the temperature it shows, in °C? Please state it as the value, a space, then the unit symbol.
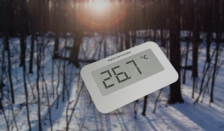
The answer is 26.7 °C
